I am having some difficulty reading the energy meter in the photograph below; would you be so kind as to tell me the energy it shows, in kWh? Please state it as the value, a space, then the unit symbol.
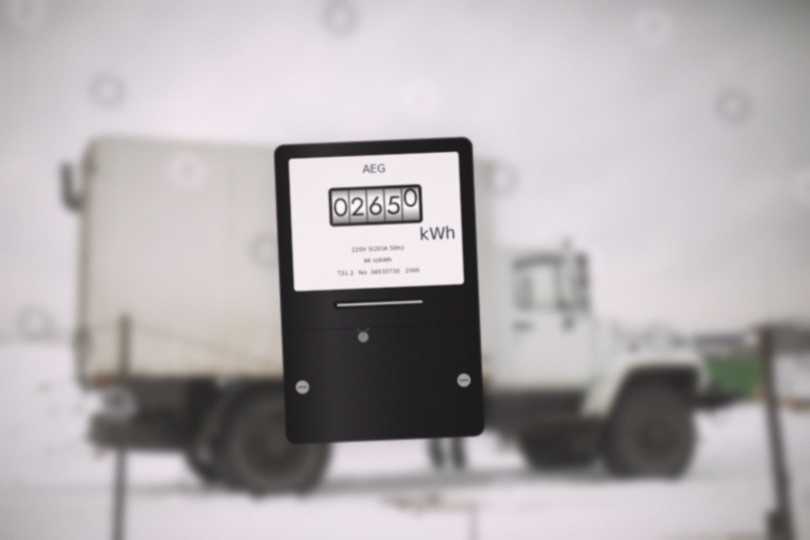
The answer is 2650 kWh
